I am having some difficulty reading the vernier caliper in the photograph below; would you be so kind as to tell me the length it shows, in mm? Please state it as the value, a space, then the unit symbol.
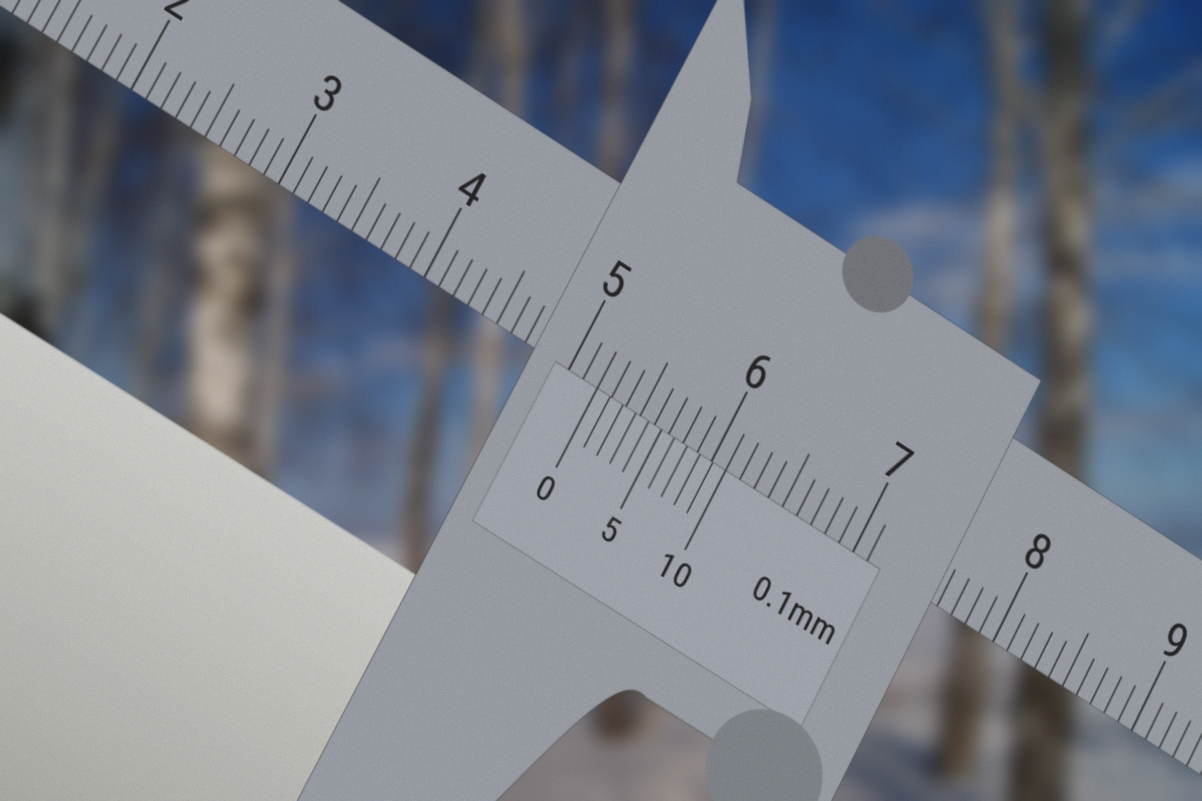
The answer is 52.0 mm
